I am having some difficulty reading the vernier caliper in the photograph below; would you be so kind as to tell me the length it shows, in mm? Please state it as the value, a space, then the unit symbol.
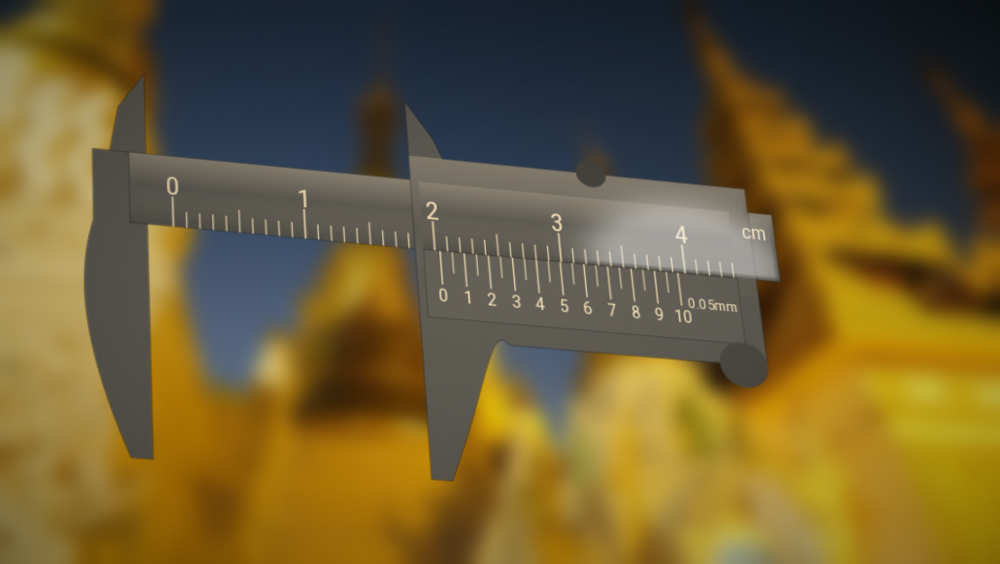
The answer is 20.4 mm
